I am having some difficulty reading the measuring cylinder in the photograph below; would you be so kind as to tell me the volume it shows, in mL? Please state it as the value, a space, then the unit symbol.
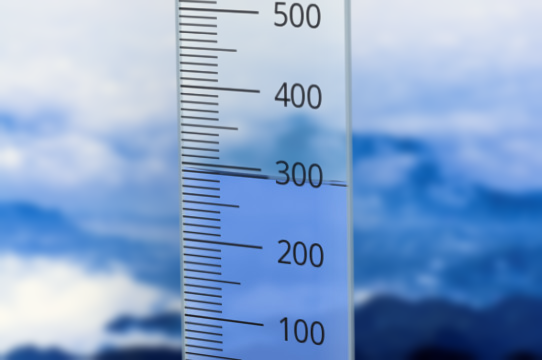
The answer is 290 mL
